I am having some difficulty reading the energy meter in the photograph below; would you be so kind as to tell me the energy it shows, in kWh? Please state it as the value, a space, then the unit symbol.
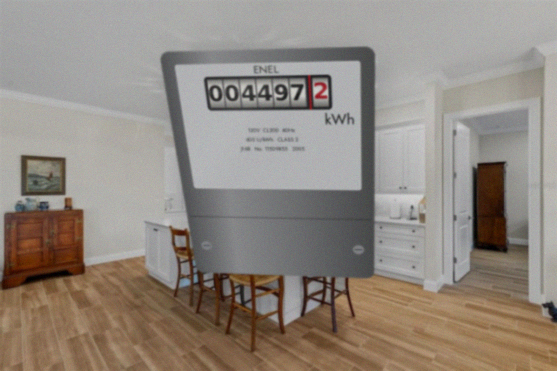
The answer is 4497.2 kWh
